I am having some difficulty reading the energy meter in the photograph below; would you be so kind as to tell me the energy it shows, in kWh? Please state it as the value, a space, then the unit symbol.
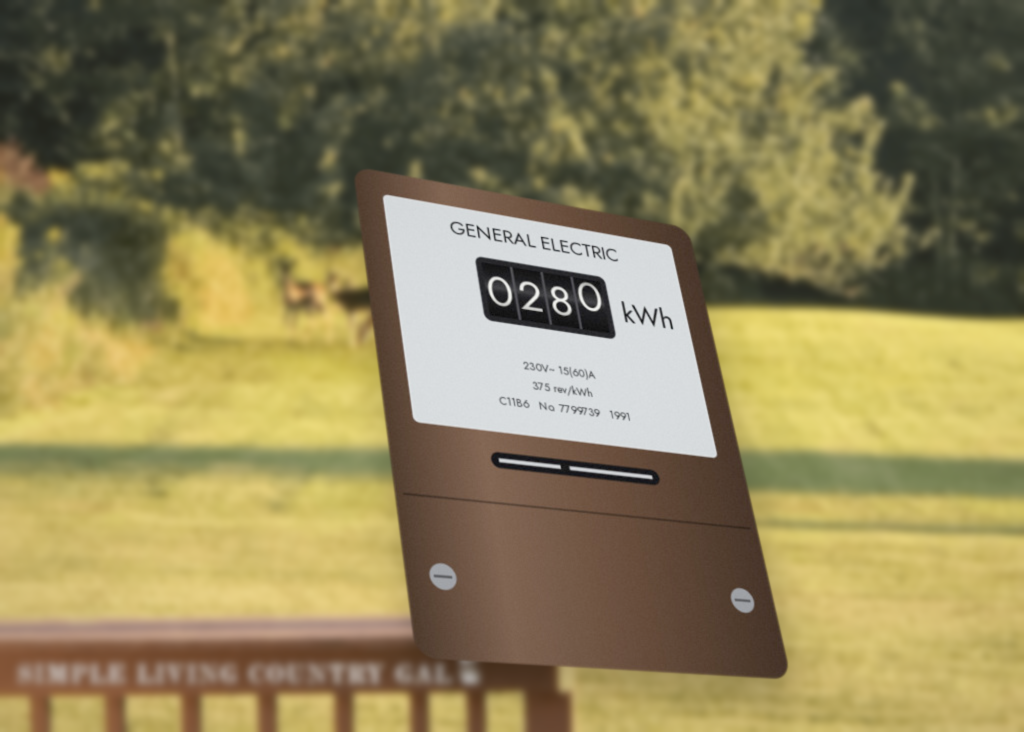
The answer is 280 kWh
